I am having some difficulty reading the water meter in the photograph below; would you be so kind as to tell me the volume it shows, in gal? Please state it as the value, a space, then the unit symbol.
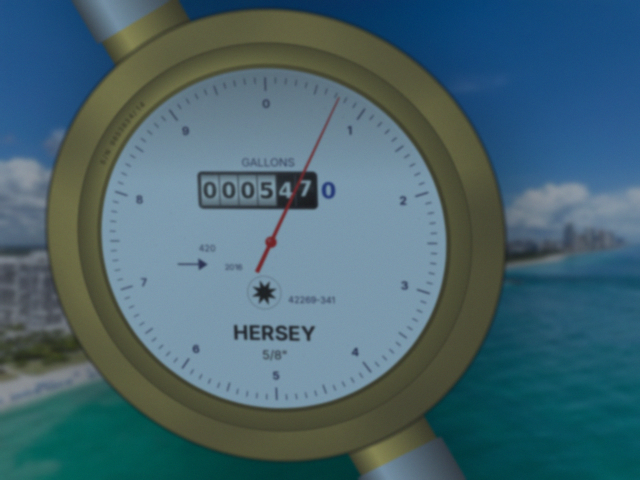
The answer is 5470.7 gal
